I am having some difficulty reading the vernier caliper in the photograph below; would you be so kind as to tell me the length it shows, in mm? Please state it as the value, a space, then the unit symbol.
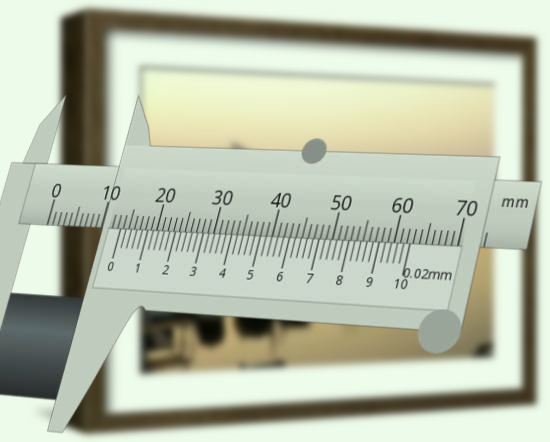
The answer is 13.5 mm
